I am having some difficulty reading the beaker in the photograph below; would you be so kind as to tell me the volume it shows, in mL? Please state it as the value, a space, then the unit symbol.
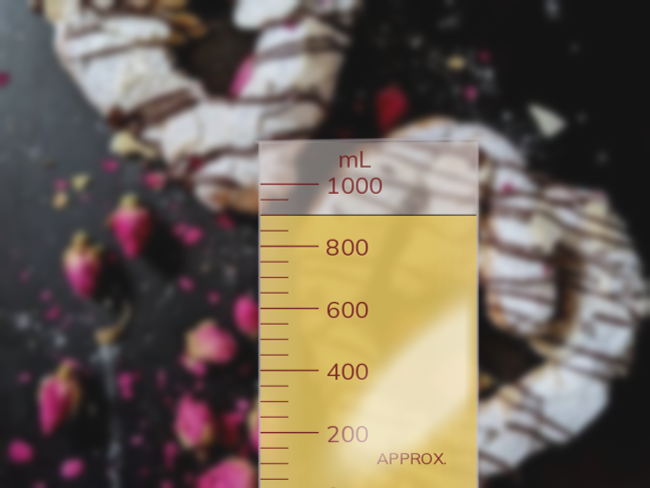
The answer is 900 mL
